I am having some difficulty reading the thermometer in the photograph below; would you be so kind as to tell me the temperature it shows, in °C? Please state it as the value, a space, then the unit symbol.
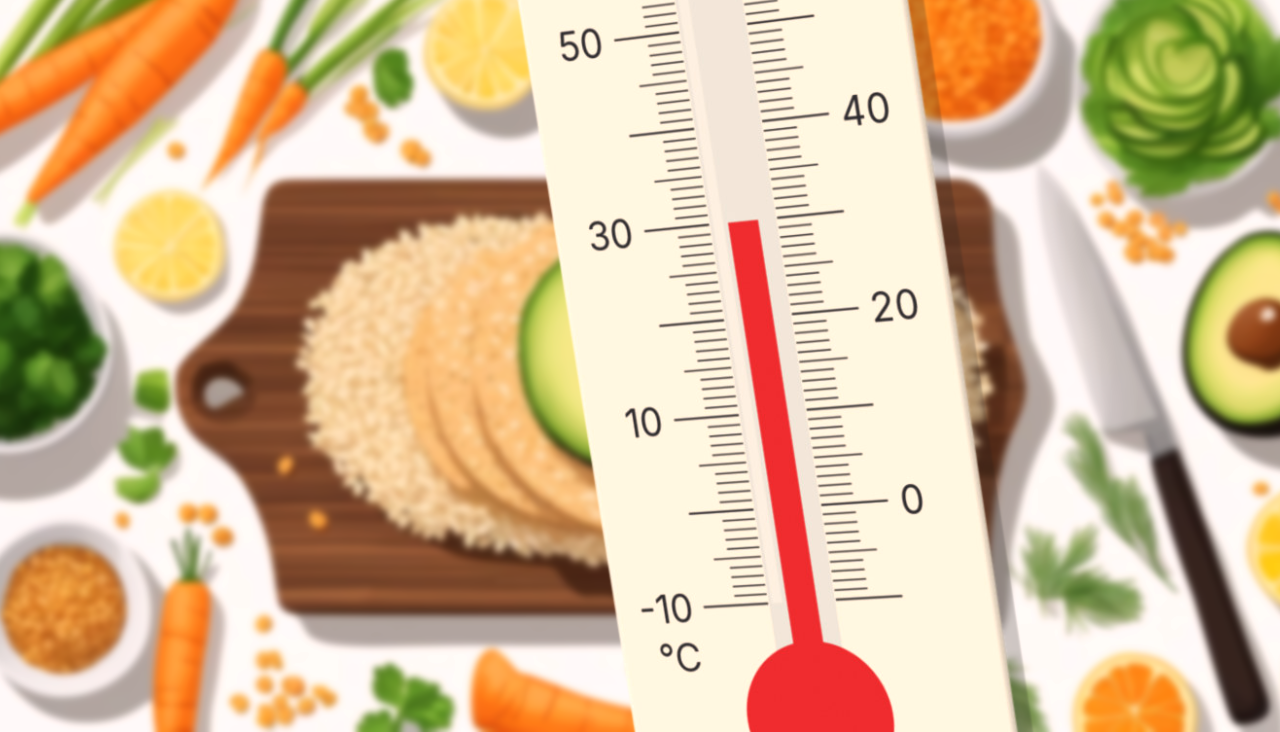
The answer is 30 °C
